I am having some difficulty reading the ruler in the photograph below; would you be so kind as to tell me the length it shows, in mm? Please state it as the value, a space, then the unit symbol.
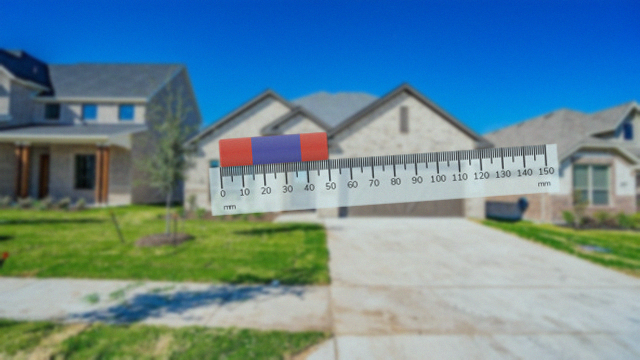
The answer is 50 mm
